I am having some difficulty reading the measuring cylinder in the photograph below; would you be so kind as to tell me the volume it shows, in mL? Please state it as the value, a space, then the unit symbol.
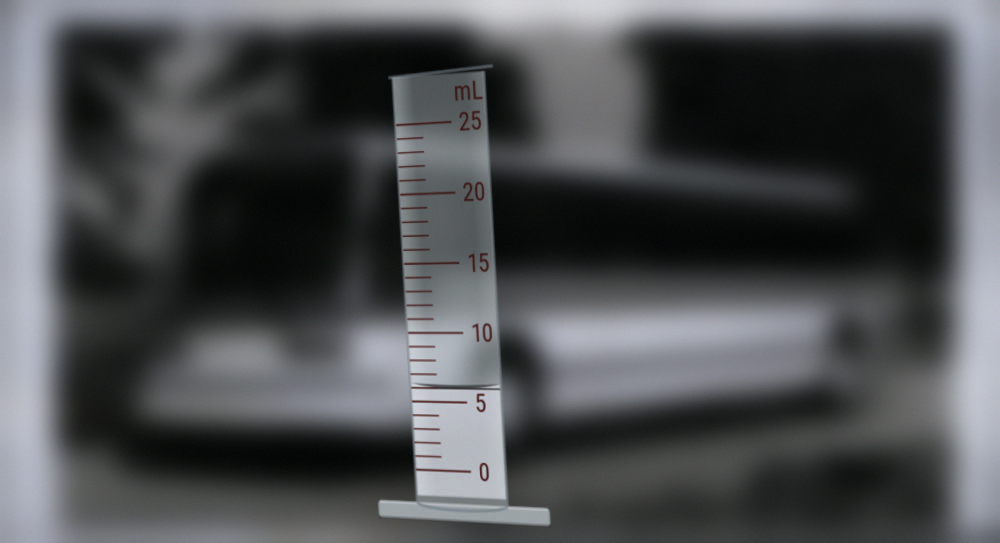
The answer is 6 mL
